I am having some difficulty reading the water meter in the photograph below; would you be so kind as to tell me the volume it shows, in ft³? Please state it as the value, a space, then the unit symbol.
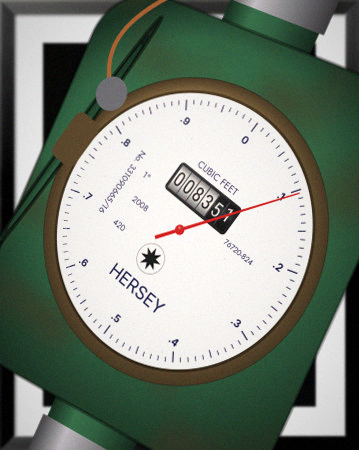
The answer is 8351.10 ft³
